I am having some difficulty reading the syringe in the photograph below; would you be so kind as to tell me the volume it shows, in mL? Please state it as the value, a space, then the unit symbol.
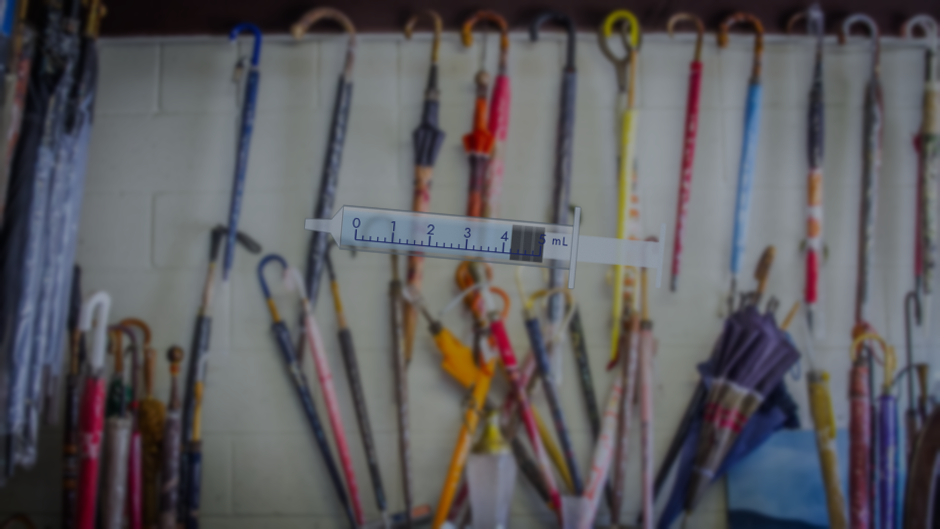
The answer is 4.2 mL
